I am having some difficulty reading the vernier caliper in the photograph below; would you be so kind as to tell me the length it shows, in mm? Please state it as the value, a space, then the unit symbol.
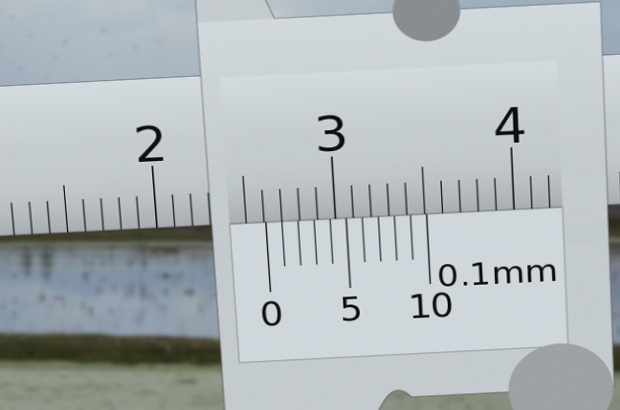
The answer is 26.1 mm
